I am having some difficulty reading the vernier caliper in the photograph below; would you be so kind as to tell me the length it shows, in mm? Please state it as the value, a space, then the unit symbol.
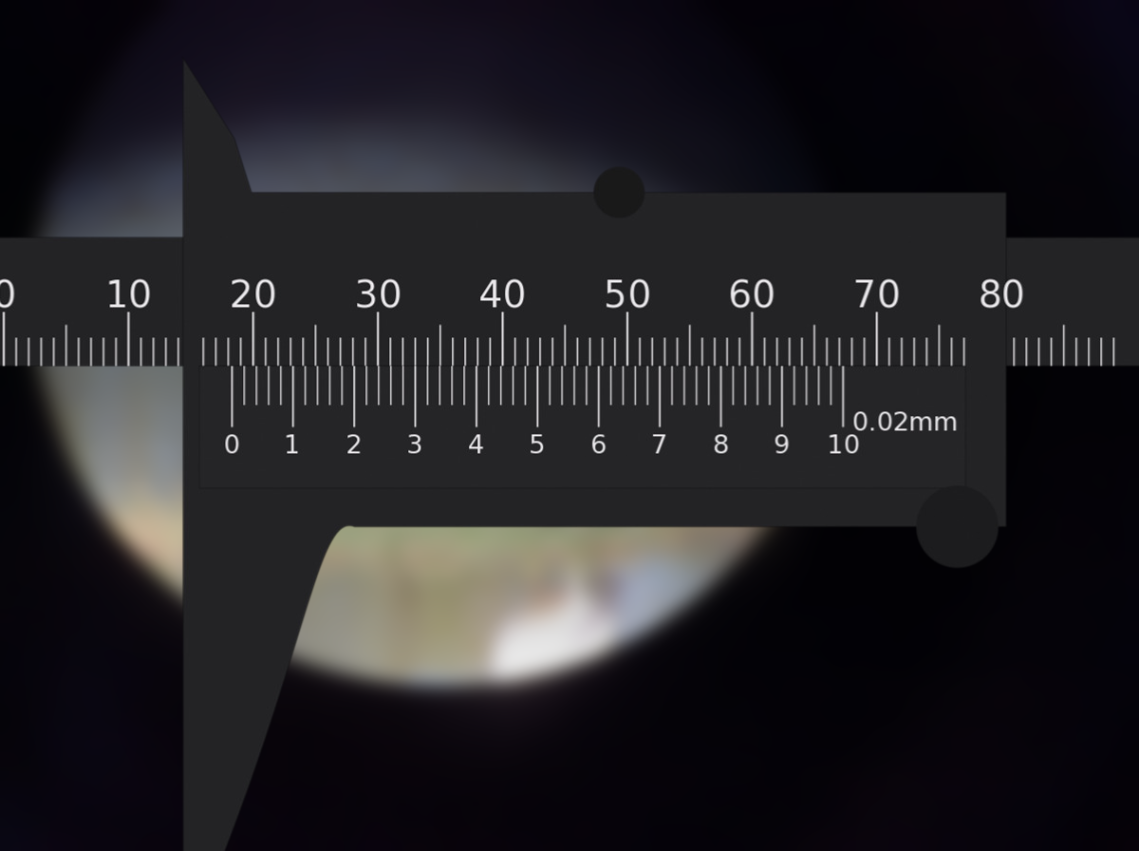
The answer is 18.3 mm
